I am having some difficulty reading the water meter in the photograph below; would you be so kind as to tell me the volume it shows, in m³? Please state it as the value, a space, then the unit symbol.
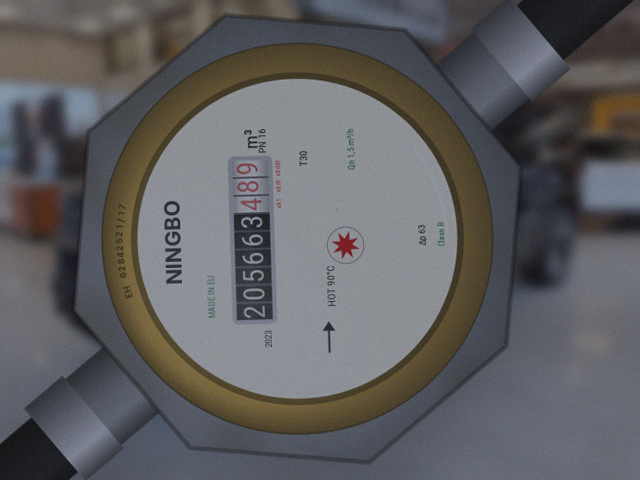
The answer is 205663.489 m³
